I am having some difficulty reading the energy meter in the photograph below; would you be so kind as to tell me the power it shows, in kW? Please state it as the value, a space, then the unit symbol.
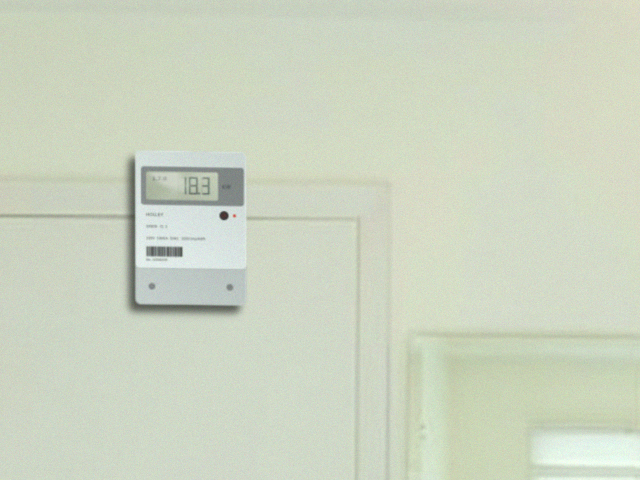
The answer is 18.3 kW
